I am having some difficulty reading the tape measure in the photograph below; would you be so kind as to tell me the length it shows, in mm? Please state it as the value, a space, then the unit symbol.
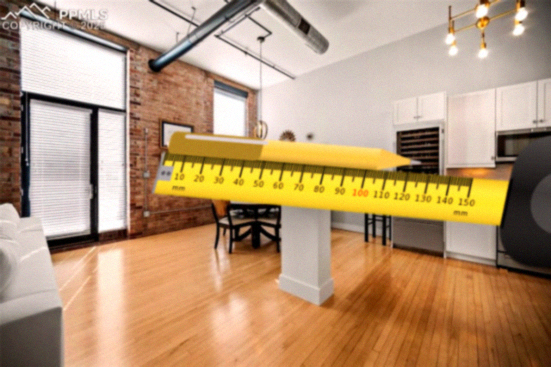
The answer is 125 mm
